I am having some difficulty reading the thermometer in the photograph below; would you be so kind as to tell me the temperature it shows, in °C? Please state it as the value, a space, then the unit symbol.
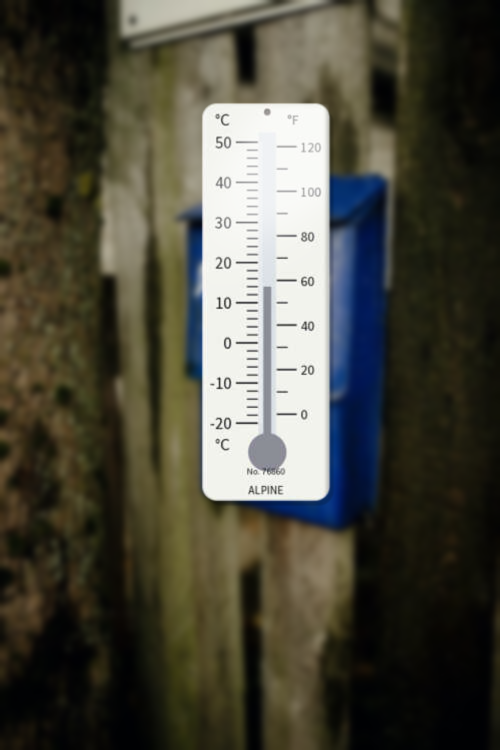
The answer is 14 °C
